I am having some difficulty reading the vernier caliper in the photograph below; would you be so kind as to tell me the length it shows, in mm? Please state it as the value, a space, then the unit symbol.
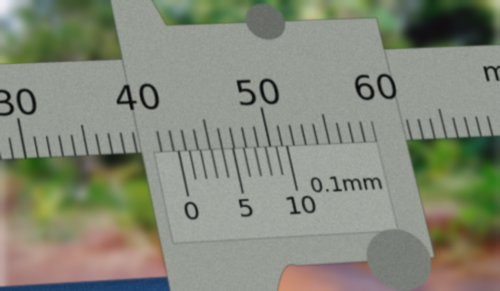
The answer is 42.4 mm
